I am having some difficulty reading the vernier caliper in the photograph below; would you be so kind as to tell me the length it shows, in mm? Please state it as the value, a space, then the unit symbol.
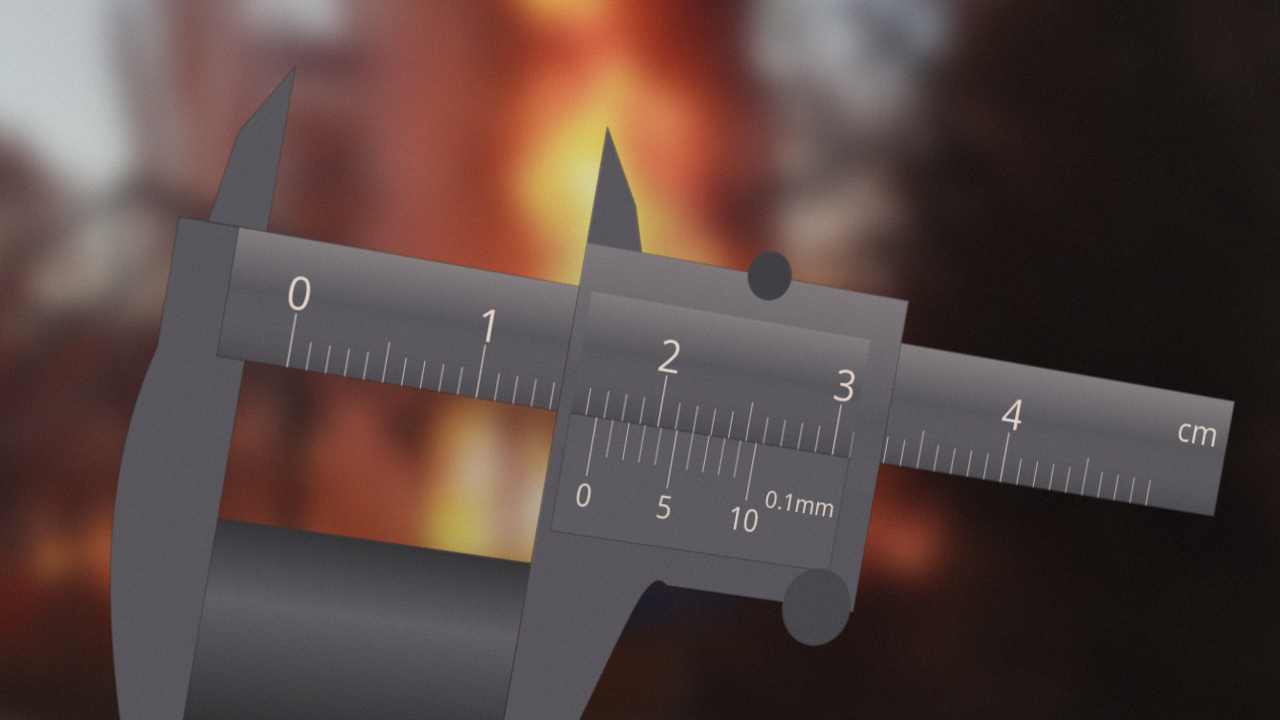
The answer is 16.6 mm
